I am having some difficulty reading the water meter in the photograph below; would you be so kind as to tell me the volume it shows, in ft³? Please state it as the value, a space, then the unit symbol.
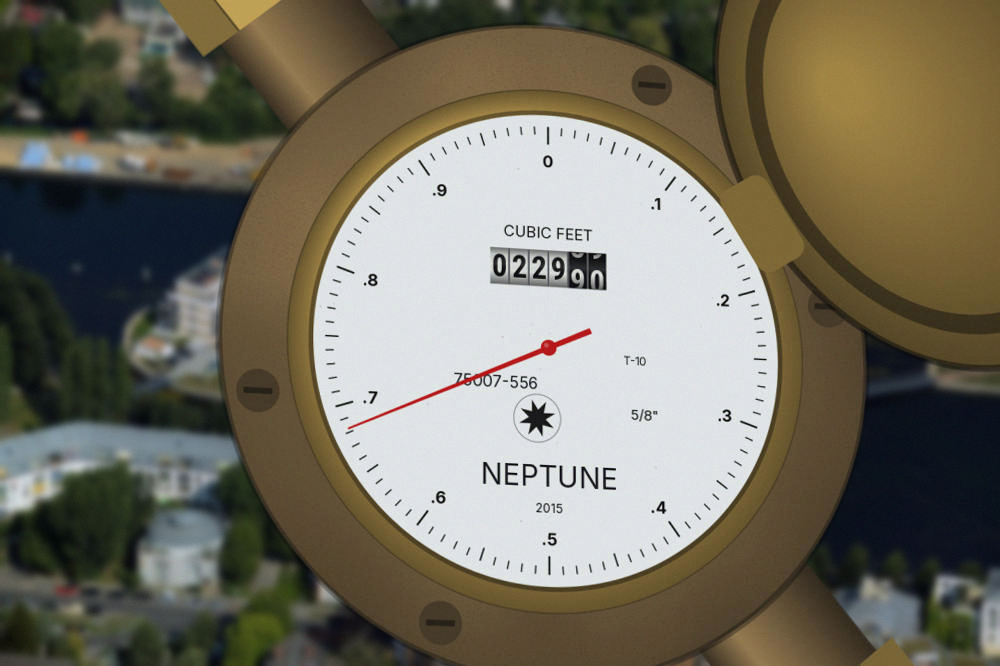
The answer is 22989.68 ft³
